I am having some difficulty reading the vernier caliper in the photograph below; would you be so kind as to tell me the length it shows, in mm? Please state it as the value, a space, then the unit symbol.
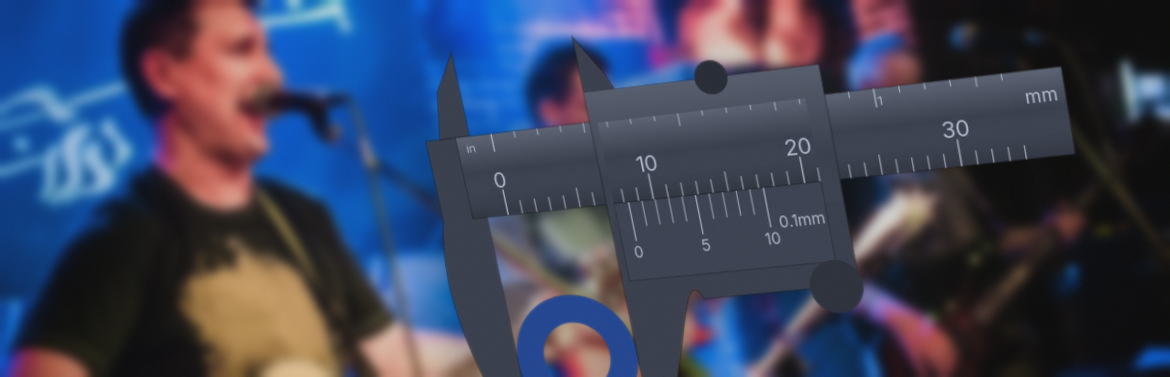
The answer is 8.3 mm
